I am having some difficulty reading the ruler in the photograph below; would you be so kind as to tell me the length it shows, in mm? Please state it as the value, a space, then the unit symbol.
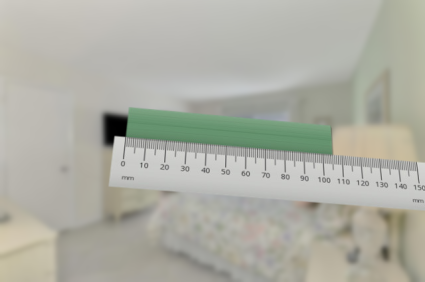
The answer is 105 mm
